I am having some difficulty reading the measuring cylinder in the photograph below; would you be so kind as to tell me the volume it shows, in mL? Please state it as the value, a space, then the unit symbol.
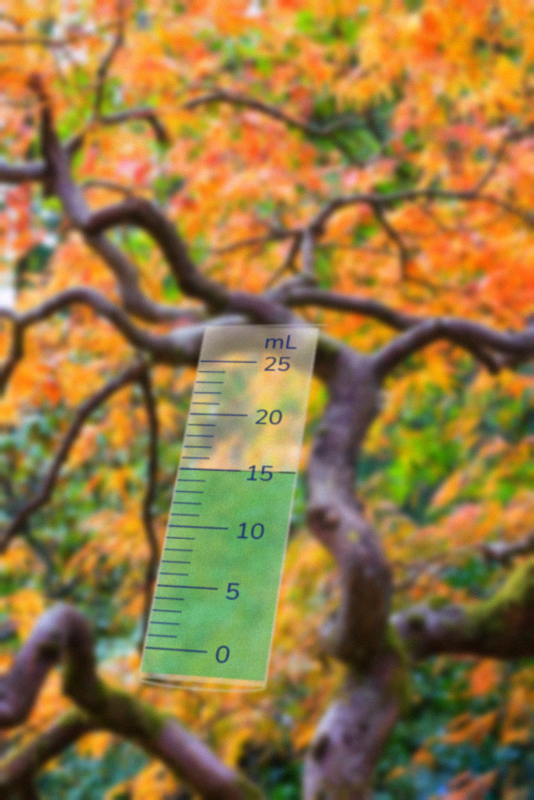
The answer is 15 mL
